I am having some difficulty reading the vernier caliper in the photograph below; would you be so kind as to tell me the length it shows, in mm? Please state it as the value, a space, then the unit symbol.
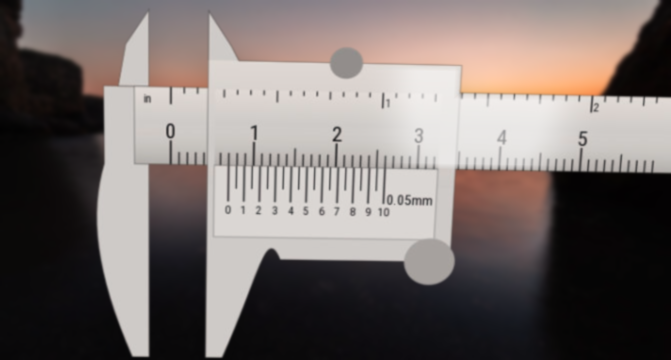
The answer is 7.0 mm
